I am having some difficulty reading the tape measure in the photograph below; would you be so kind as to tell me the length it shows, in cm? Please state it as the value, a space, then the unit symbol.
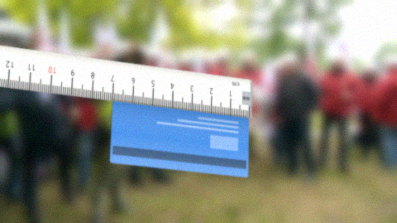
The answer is 7 cm
